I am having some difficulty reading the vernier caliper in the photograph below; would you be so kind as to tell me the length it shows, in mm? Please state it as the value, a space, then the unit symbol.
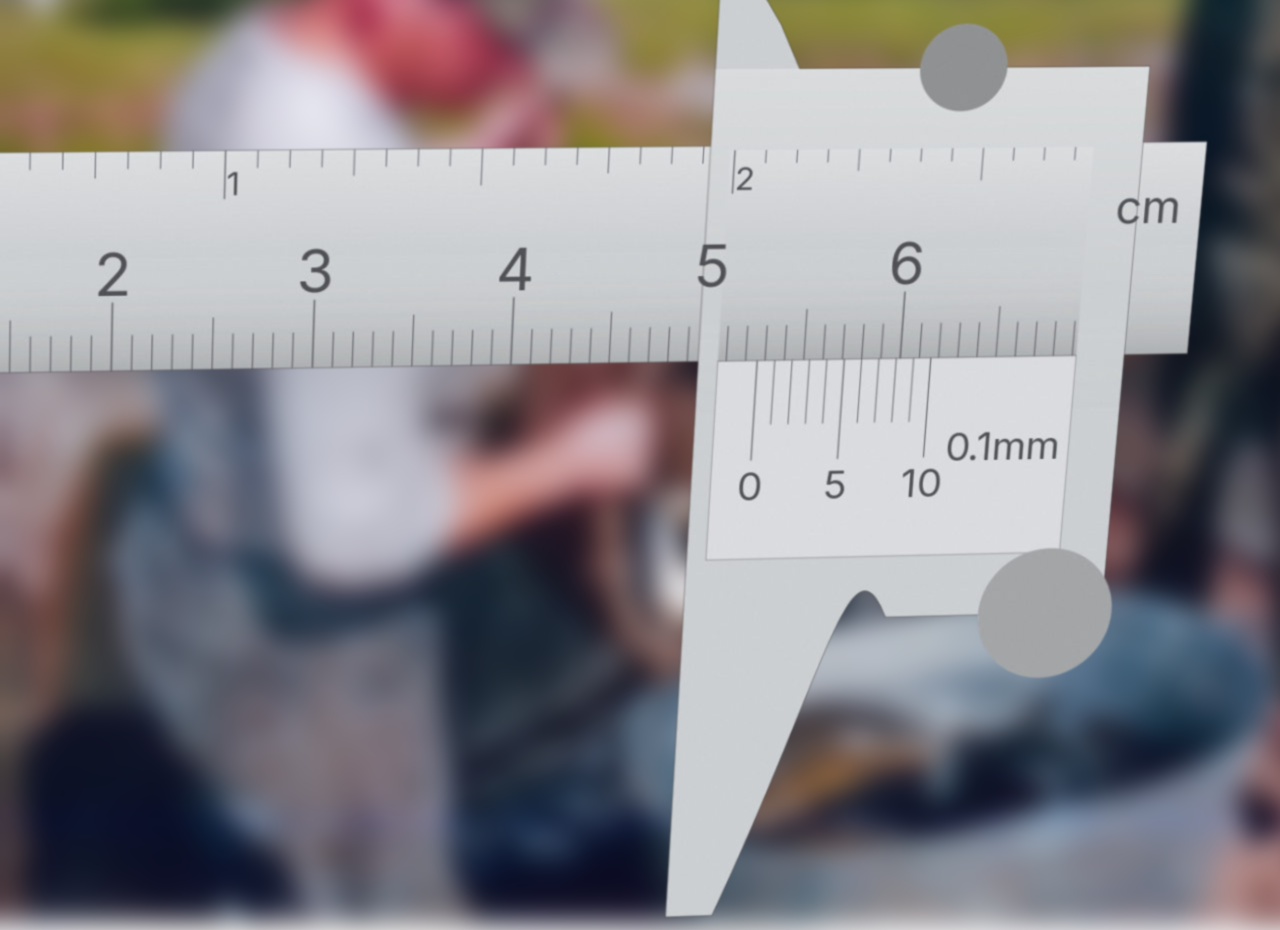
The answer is 52.6 mm
